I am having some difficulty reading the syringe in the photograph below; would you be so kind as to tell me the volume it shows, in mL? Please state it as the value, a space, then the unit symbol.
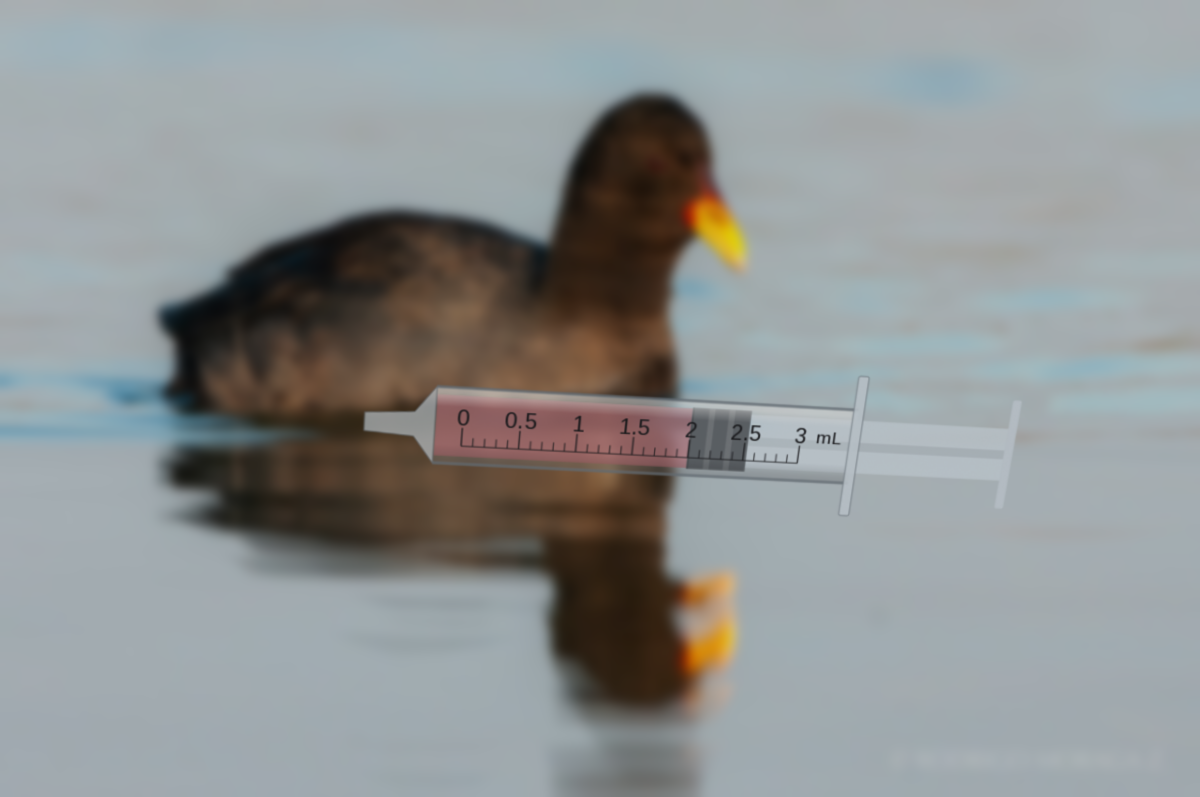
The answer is 2 mL
